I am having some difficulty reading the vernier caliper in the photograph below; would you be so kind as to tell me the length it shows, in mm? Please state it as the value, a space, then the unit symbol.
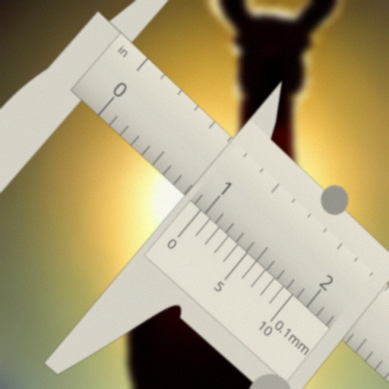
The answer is 9.6 mm
